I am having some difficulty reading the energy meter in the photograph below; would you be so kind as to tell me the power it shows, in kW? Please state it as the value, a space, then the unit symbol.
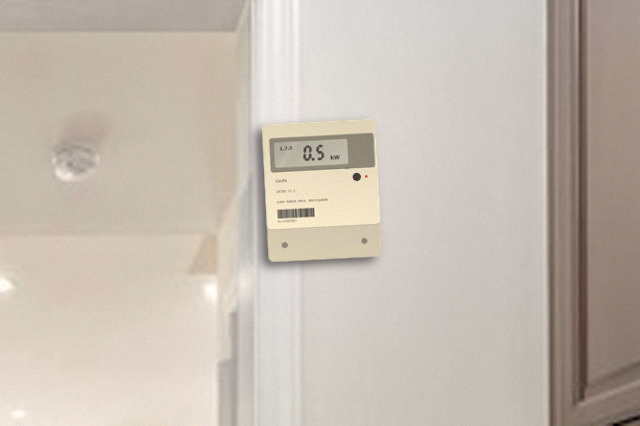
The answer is 0.5 kW
